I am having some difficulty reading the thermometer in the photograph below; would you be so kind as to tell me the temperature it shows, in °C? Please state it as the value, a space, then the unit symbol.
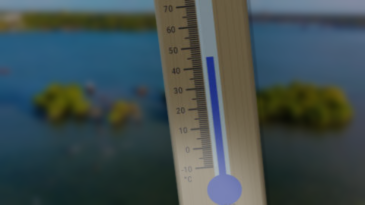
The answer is 45 °C
